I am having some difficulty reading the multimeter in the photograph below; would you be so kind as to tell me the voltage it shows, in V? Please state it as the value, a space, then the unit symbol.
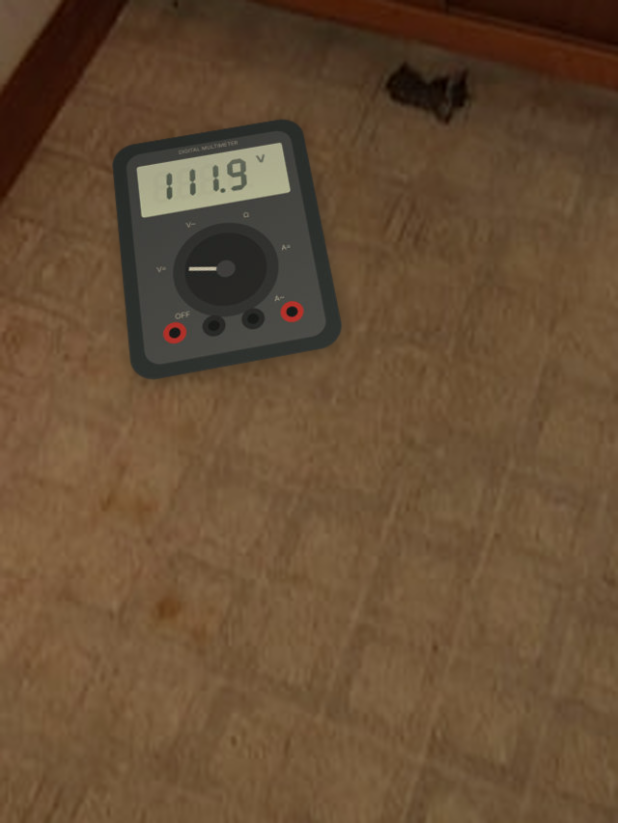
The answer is 111.9 V
